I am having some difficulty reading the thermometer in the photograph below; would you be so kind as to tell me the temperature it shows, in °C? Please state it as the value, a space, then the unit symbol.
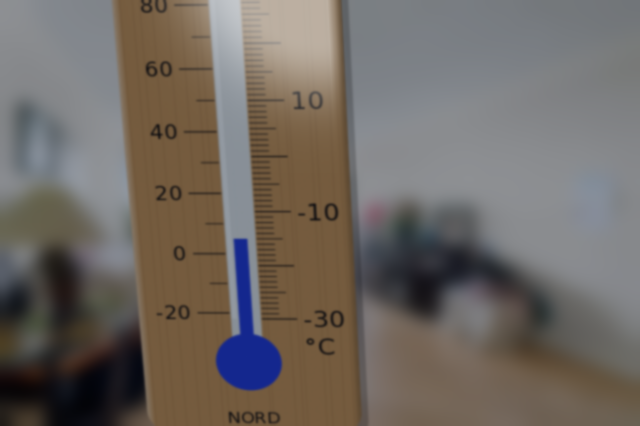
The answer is -15 °C
